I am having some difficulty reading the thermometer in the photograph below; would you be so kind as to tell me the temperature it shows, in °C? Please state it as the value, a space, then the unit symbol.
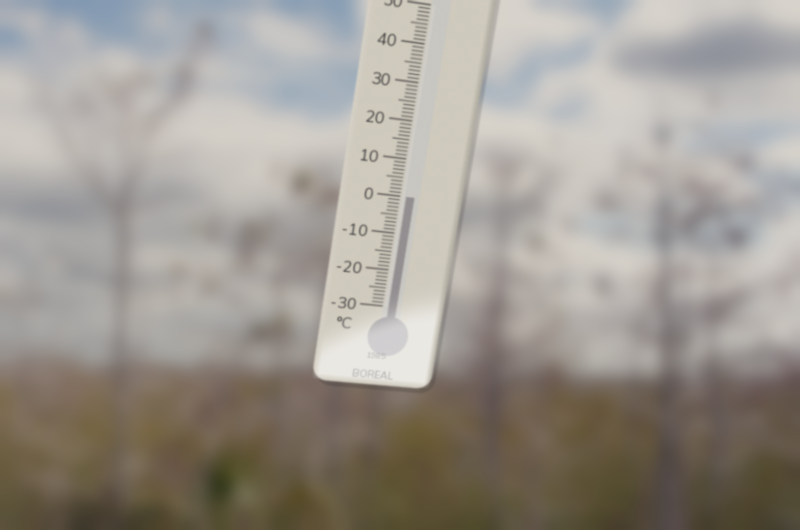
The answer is 0 °C
